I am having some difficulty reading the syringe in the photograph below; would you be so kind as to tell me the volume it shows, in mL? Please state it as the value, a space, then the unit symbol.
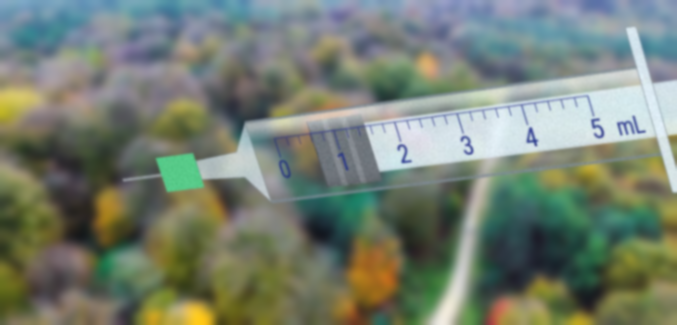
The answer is 0.6 mL
